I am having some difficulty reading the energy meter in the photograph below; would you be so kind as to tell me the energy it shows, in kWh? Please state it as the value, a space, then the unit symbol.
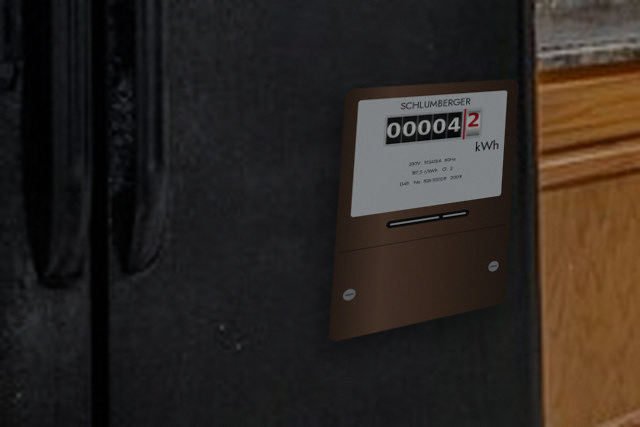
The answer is 4.2 kWh
